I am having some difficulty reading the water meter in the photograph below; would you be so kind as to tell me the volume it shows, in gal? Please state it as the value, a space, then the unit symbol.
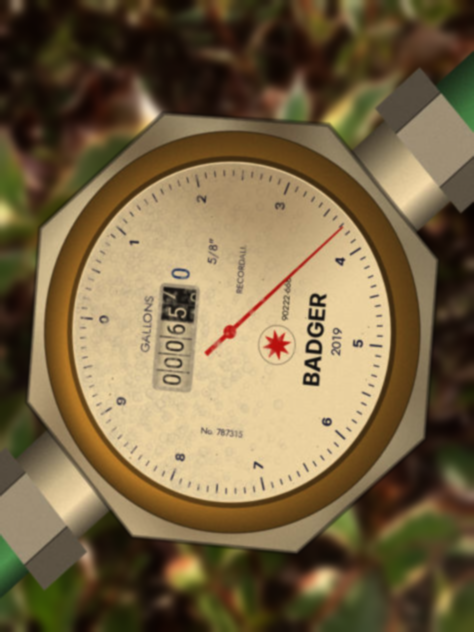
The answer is 6573.7 gal
